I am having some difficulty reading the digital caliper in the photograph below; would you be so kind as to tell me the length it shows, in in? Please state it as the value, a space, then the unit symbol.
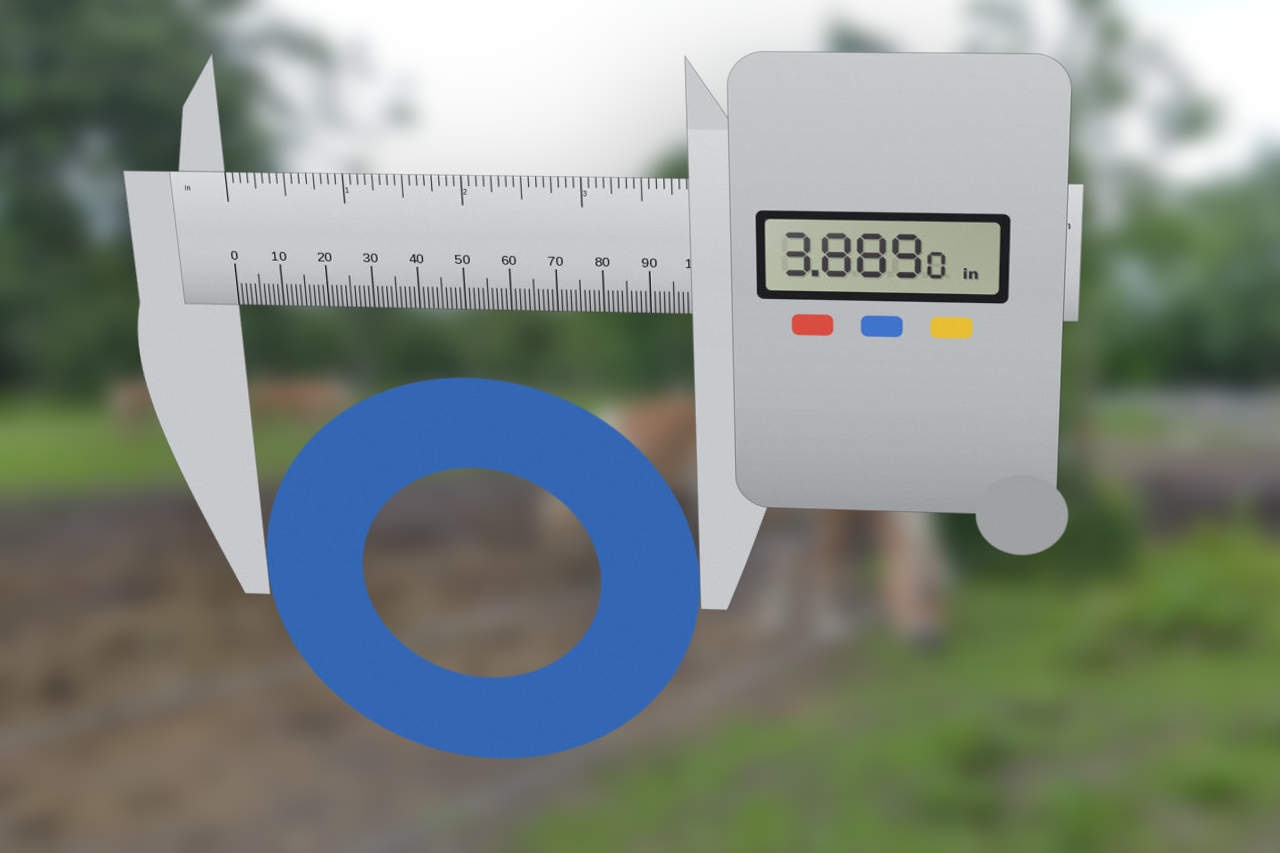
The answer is 3.8890 in
